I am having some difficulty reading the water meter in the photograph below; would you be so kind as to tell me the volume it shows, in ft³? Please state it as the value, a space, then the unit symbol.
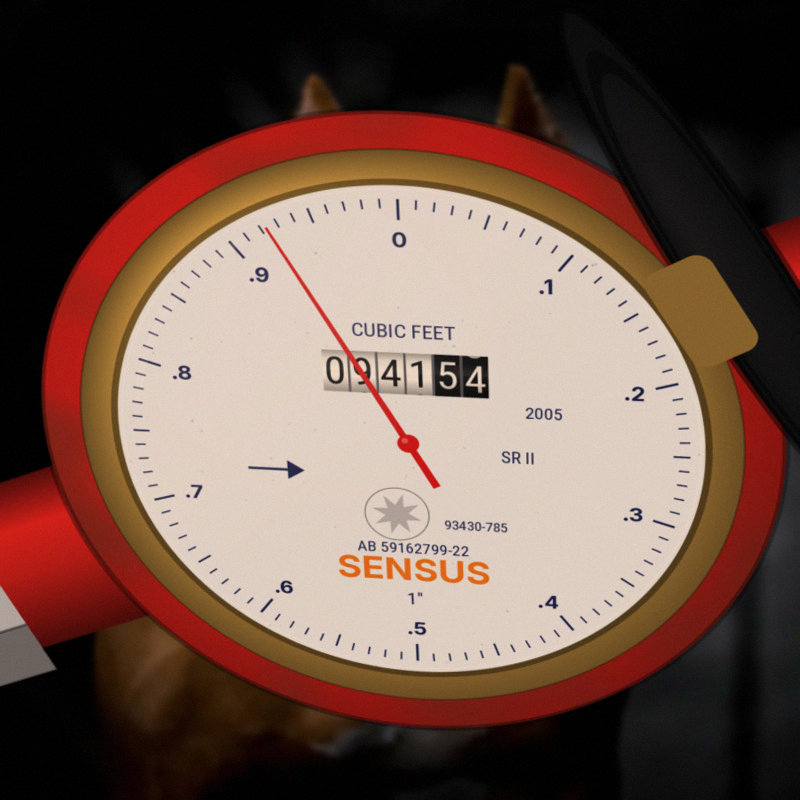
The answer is 94153.92 ft³
